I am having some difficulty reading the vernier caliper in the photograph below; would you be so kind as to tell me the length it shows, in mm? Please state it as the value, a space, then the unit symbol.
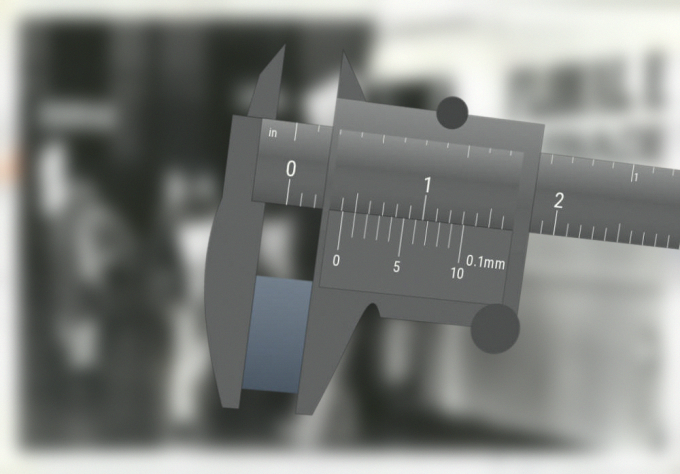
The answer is 4.1 mm
